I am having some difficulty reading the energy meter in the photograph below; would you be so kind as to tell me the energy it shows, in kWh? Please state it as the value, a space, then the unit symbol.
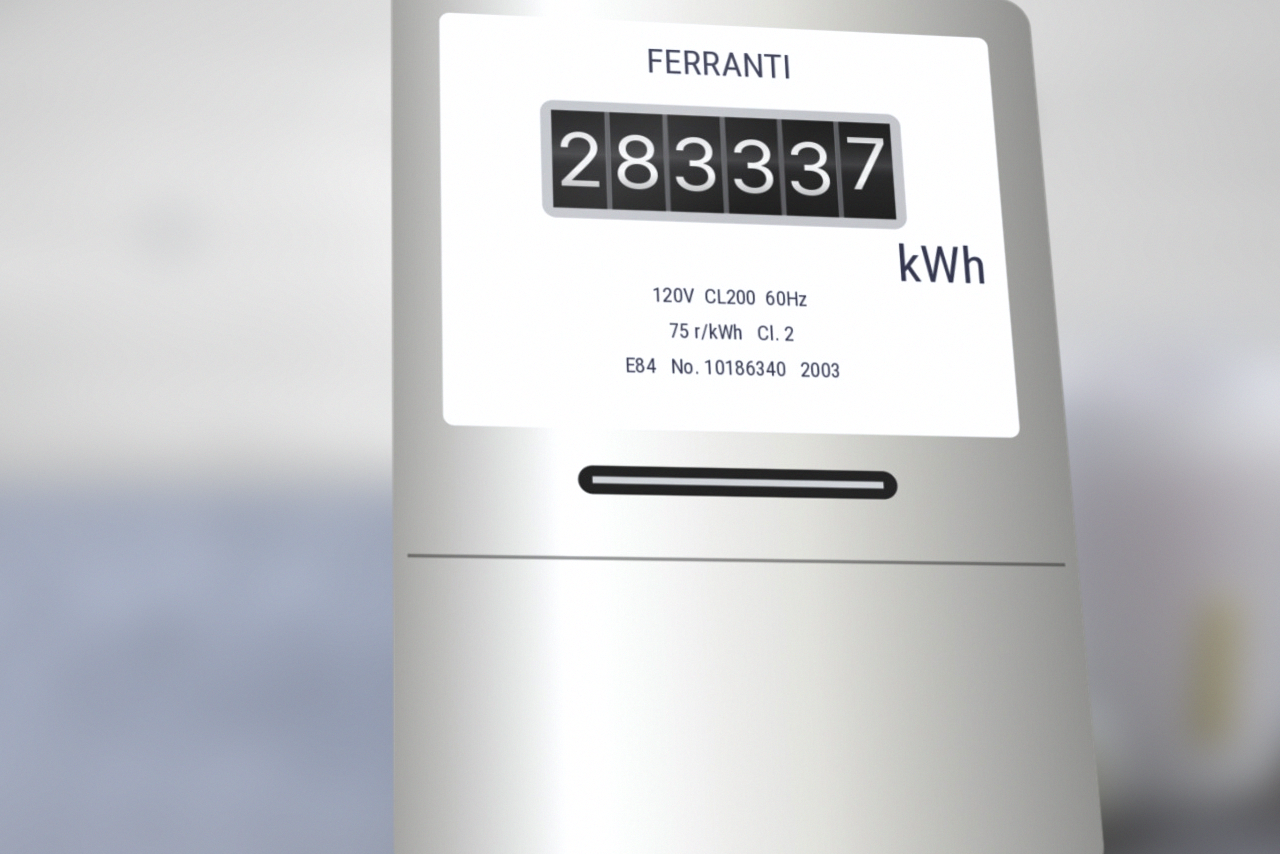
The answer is 283337 kWh
